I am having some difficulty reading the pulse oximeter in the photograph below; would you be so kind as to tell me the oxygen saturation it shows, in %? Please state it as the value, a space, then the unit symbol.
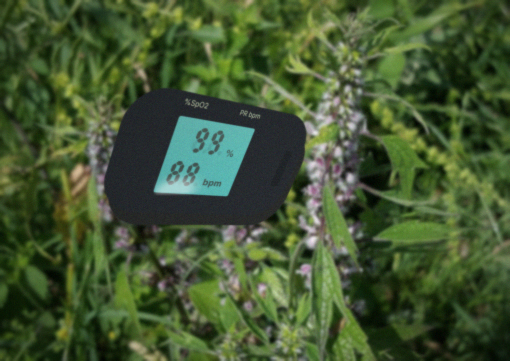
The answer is 99 %
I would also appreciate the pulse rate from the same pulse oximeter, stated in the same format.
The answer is 88 bpm
